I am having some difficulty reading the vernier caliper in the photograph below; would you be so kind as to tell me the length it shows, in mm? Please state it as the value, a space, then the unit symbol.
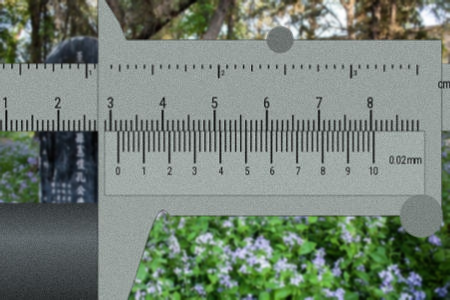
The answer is 31.5 mm
